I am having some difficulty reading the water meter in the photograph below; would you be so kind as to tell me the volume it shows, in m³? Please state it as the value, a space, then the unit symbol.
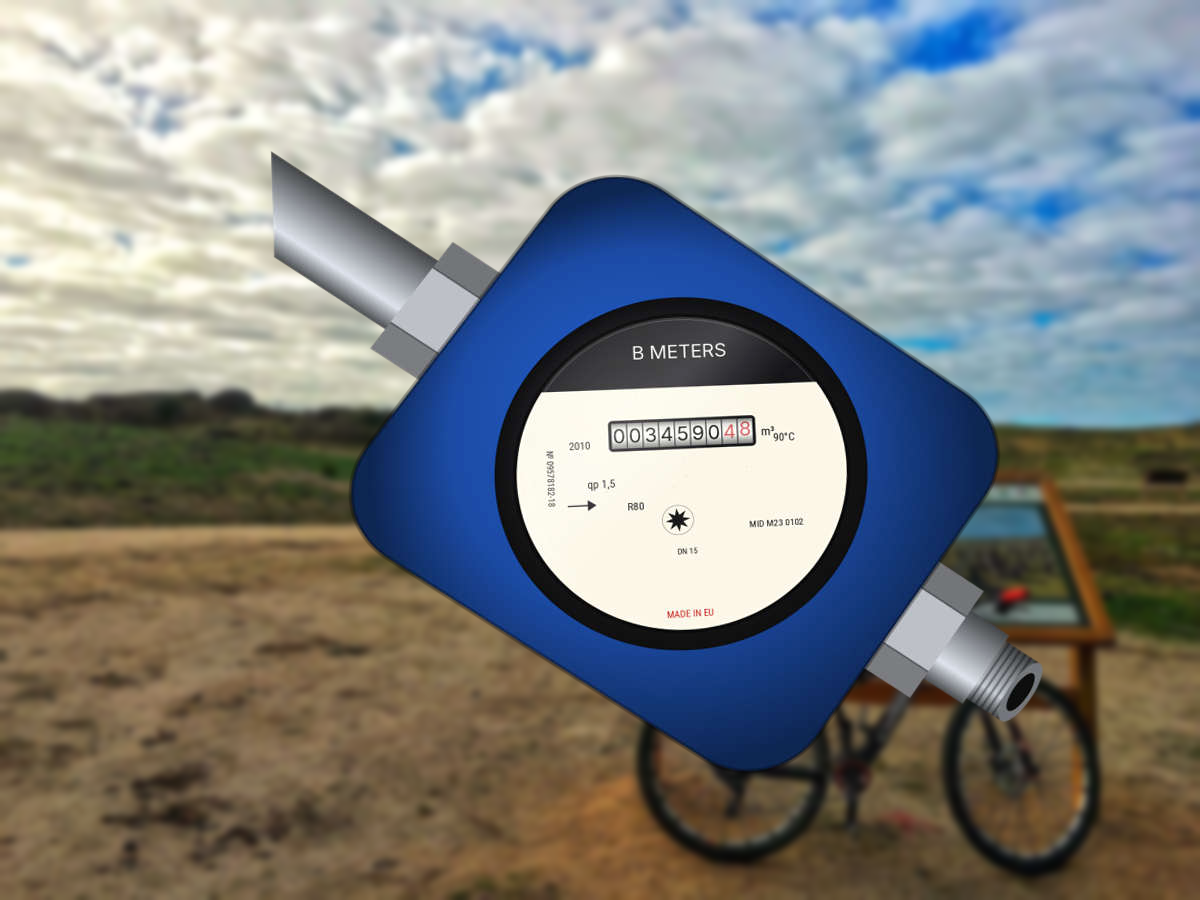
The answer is 34590.48 m³
